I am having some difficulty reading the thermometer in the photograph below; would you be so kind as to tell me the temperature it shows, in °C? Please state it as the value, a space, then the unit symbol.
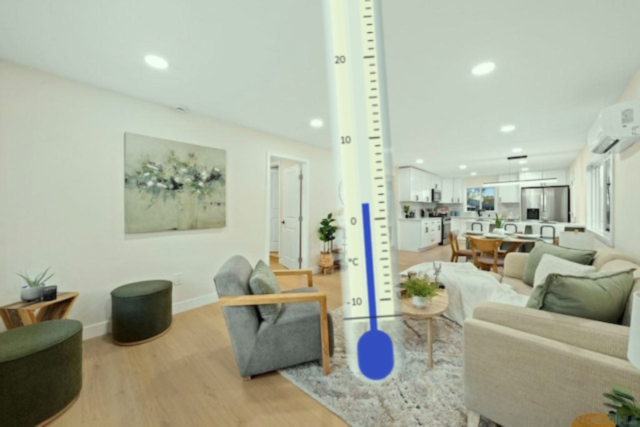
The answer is 2 °C
